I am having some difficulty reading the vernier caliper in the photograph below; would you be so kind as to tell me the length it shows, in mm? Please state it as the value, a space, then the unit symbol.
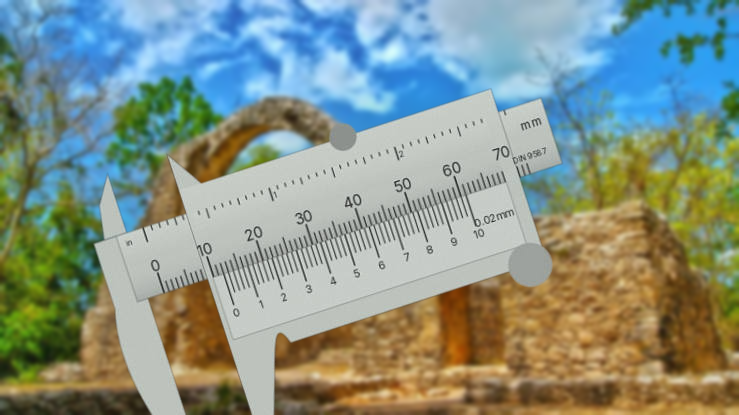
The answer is 12.0 mm
